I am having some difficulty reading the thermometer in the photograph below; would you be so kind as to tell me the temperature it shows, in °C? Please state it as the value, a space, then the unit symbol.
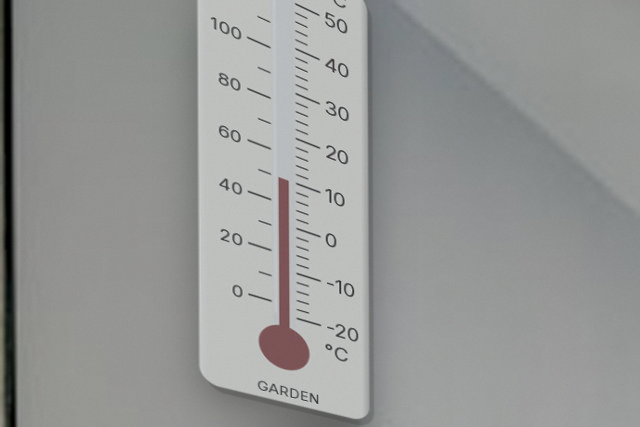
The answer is 10 °C
